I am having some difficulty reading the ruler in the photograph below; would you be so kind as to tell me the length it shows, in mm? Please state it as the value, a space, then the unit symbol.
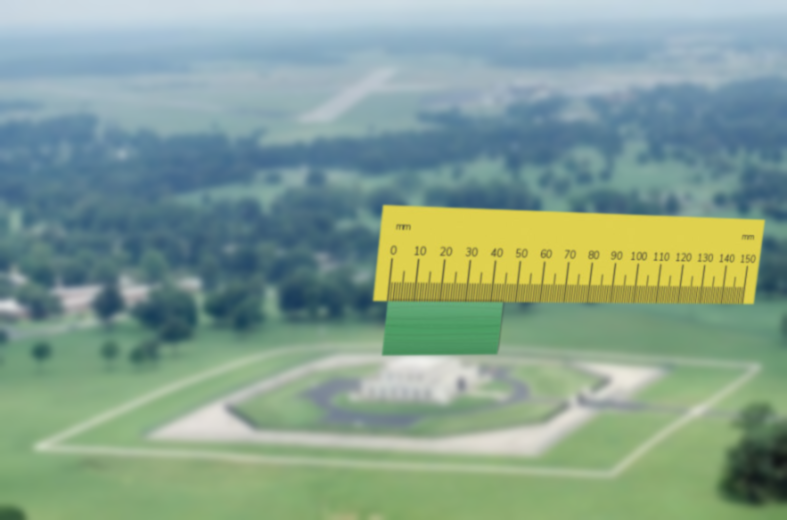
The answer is 45 mm
